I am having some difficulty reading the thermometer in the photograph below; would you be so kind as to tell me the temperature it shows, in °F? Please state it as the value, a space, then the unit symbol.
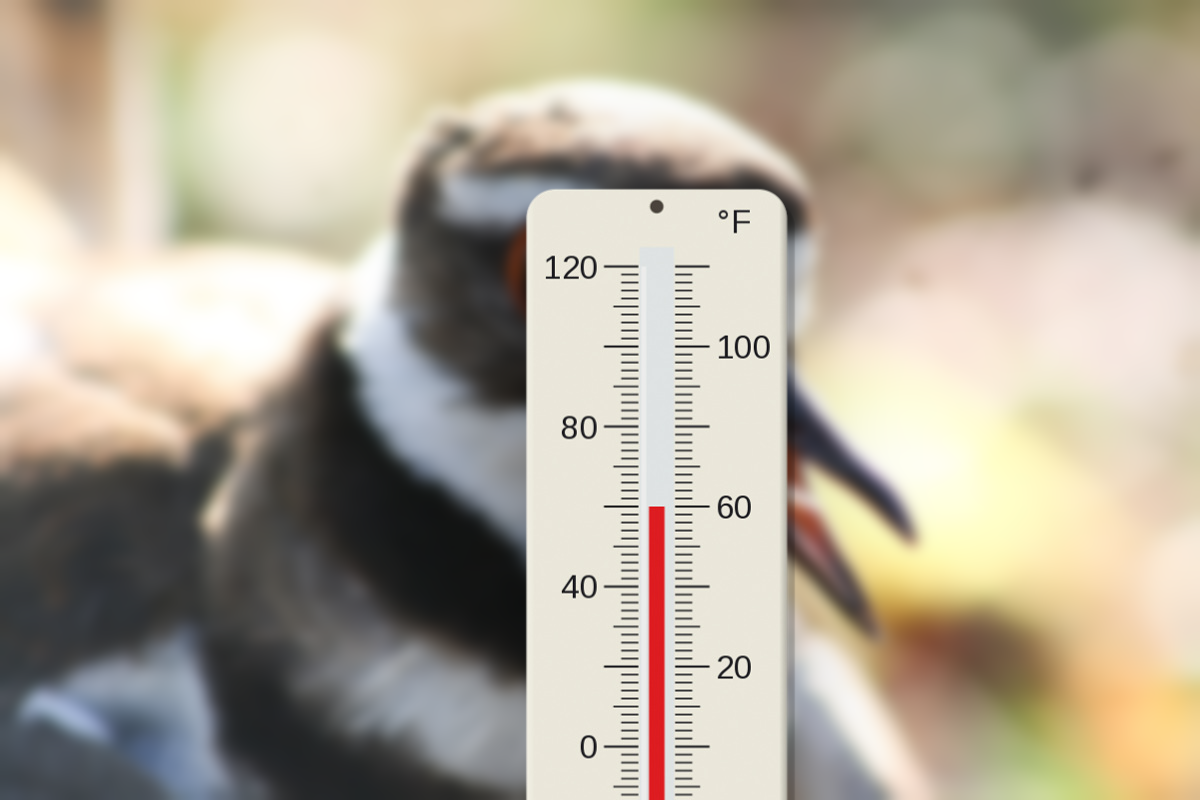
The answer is 60 °F
